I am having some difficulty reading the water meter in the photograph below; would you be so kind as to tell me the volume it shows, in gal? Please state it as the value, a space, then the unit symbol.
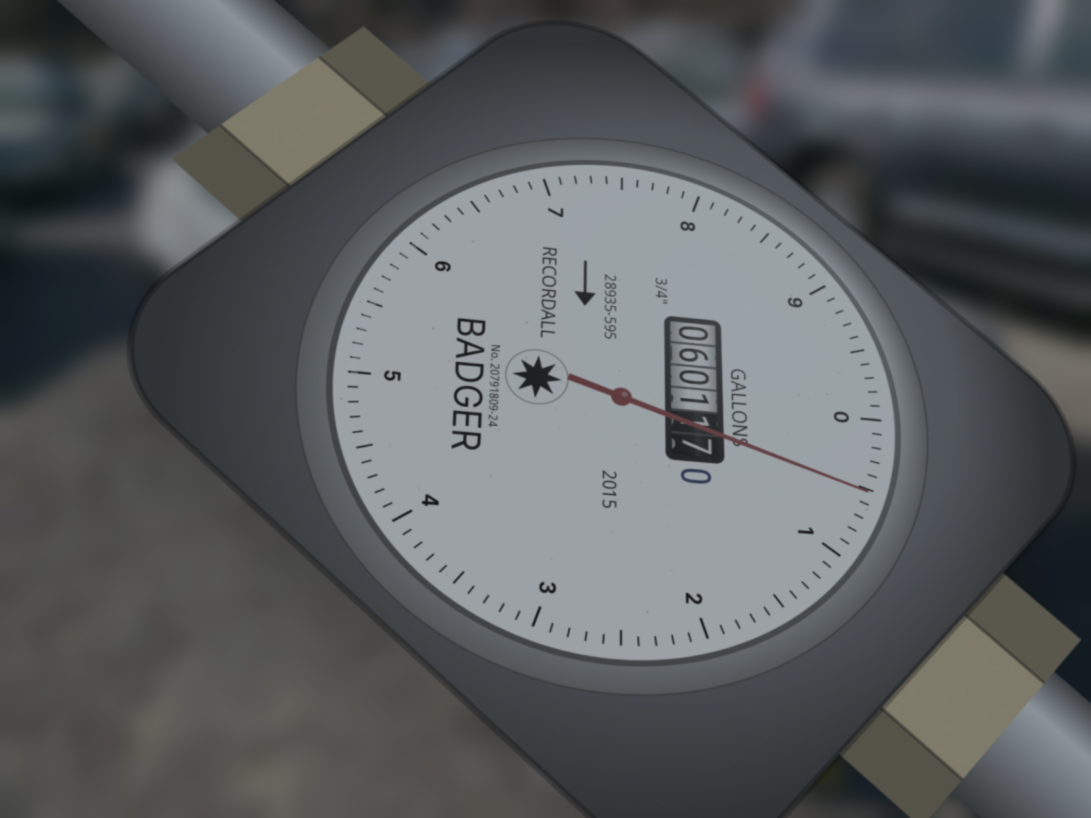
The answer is 601170.5 gal
